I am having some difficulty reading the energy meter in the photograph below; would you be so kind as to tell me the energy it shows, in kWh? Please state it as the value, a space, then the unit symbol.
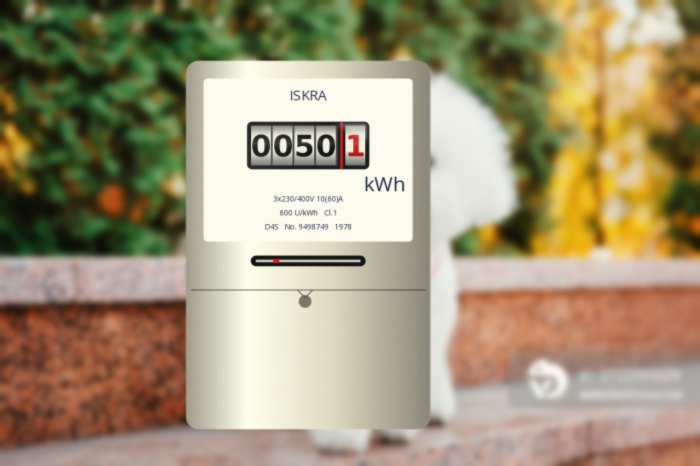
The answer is 50.1 kWh
